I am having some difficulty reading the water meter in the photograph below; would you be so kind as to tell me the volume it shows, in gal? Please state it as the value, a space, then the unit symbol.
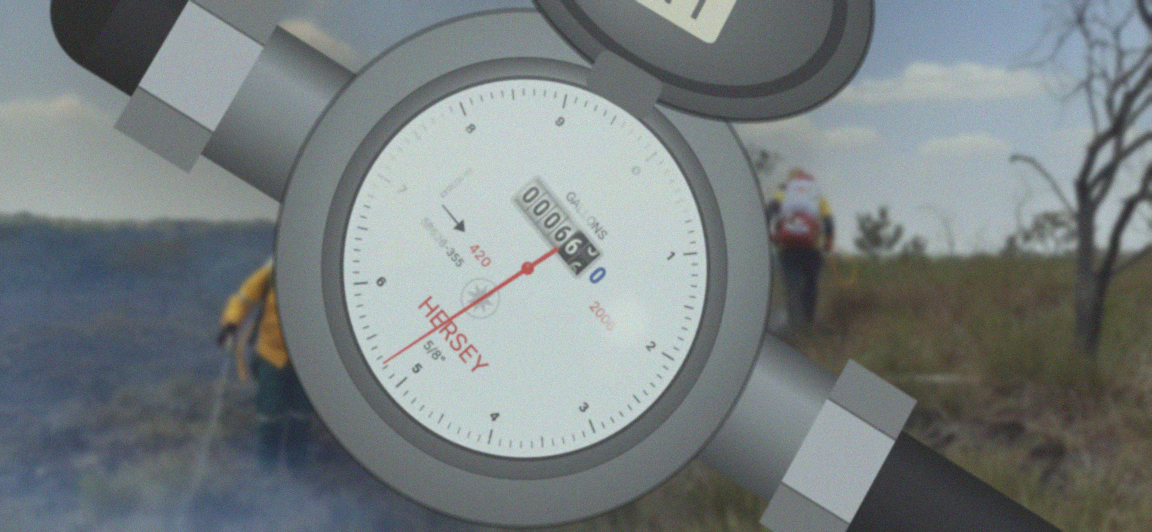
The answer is 6655.2 gal
